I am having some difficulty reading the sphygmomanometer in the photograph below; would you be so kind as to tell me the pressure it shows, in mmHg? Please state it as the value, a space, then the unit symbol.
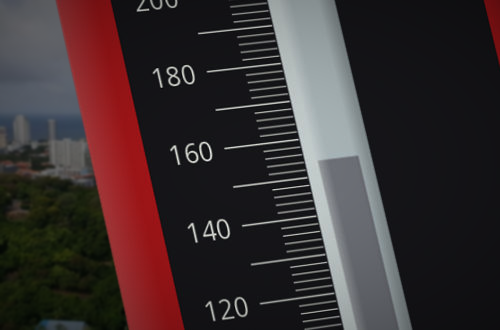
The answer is 154 mmHg
